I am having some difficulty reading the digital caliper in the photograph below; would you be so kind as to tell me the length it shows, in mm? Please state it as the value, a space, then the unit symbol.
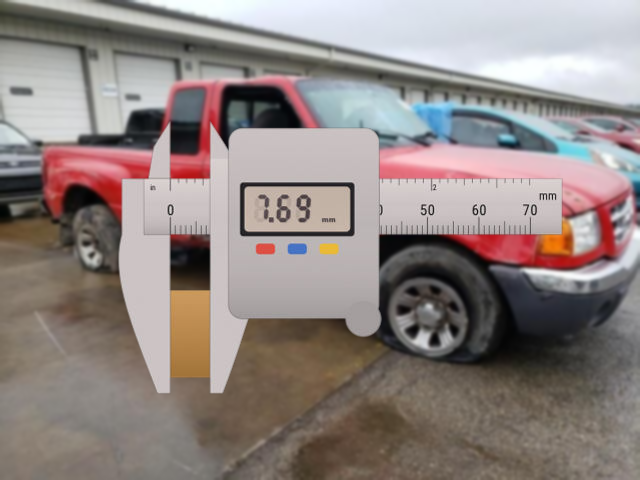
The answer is 7.69 mm
